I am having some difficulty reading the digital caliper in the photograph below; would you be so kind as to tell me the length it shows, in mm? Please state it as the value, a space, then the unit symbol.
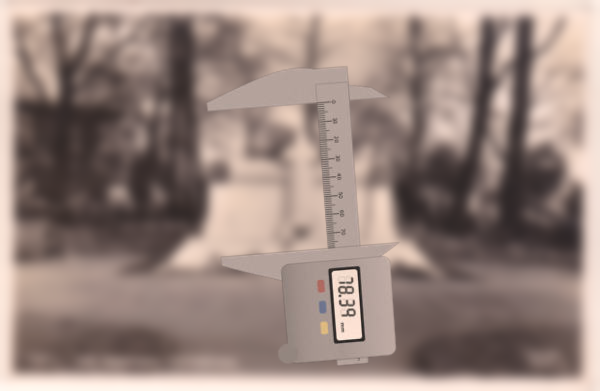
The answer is 78.39 mm
